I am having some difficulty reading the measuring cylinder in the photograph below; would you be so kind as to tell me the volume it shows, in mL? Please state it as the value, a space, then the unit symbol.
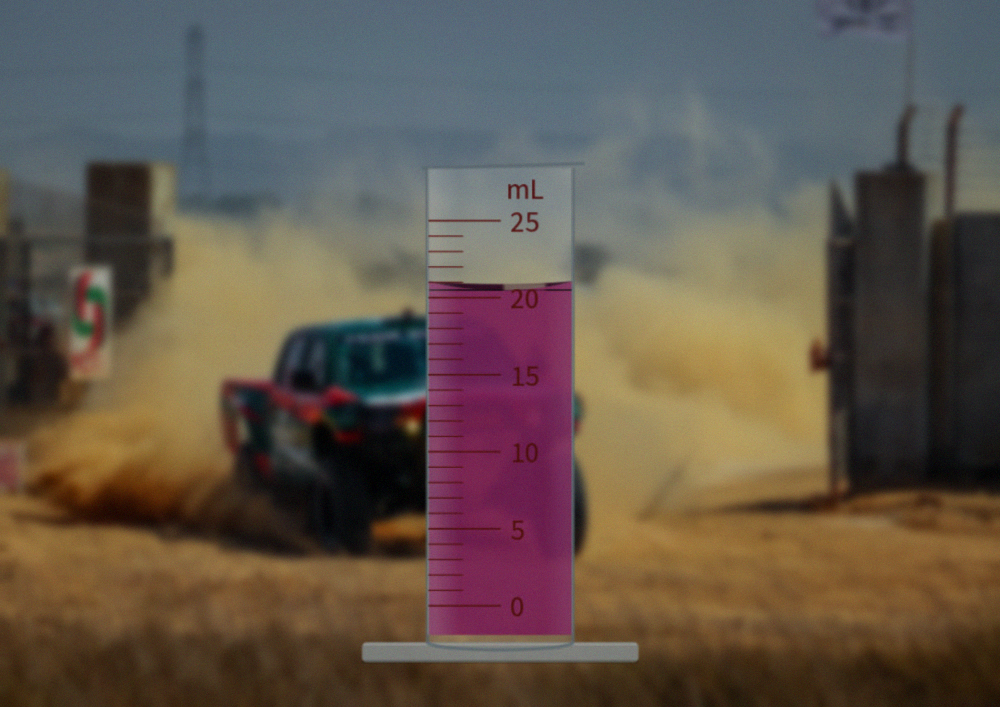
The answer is 20.5 mL
